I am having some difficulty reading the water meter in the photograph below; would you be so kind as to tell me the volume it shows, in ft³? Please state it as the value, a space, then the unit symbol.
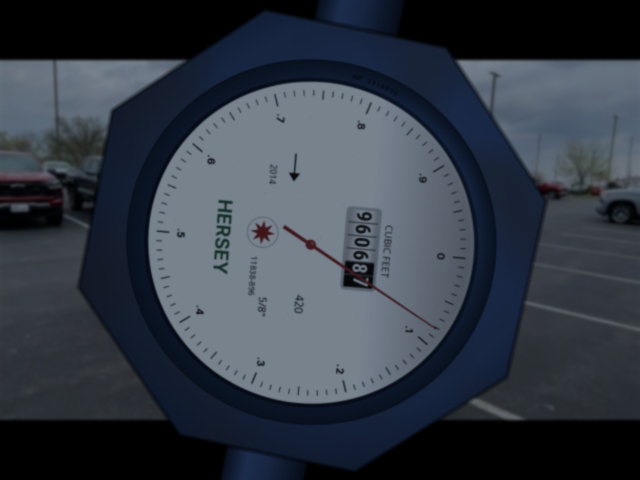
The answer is 960687.08 ft³
